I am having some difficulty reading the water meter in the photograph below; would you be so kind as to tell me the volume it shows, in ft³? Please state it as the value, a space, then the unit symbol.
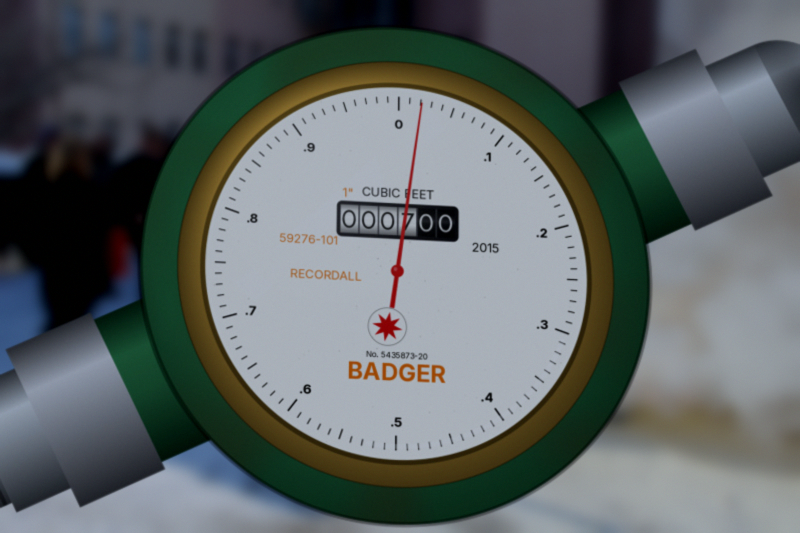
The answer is 700.02 ft³
